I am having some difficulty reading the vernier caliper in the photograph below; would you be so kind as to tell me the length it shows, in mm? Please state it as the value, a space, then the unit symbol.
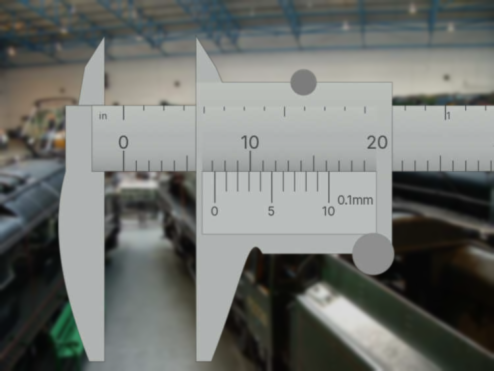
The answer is 7.2 mm
